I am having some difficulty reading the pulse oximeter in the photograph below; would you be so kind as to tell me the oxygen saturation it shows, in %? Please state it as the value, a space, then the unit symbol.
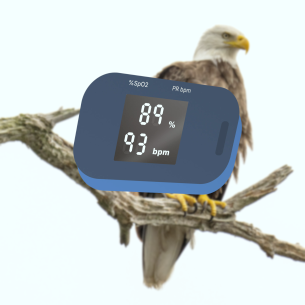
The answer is 89 %
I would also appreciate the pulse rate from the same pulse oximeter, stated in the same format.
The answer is 93 bpm
